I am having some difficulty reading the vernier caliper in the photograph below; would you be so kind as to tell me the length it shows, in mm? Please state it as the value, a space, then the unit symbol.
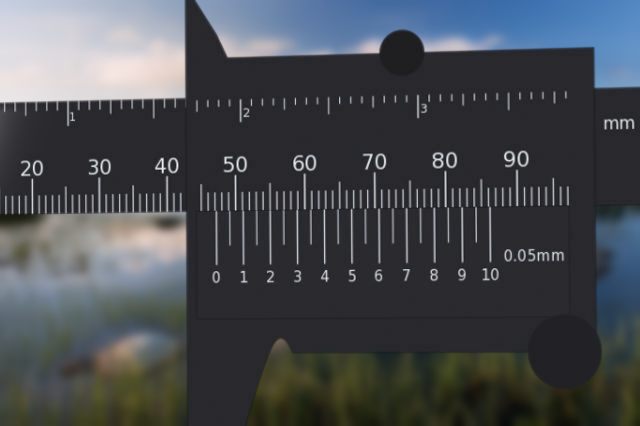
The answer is 47.2 mm
